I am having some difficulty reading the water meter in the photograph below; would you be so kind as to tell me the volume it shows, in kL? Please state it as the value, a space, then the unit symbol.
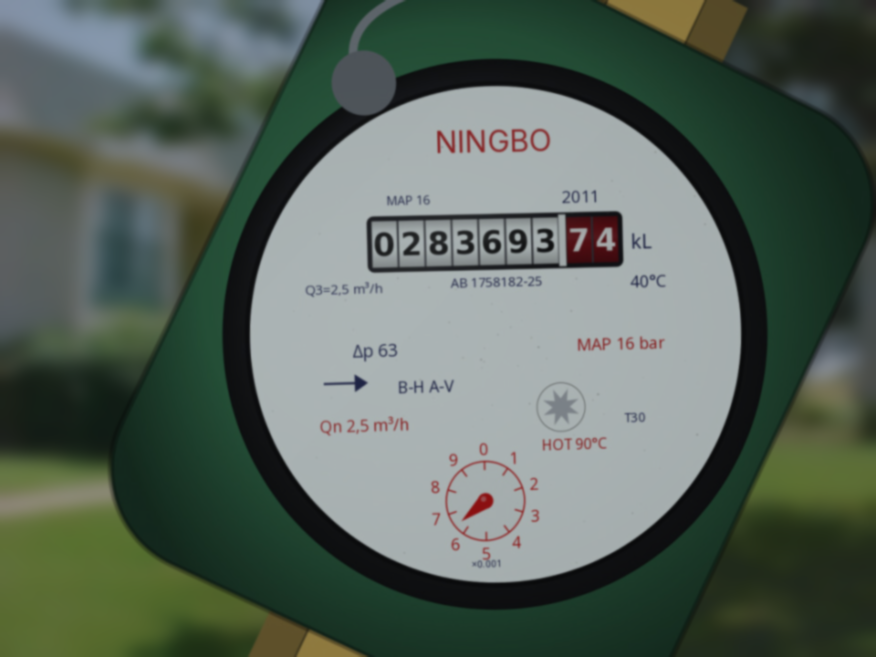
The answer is 283693.746 kL
